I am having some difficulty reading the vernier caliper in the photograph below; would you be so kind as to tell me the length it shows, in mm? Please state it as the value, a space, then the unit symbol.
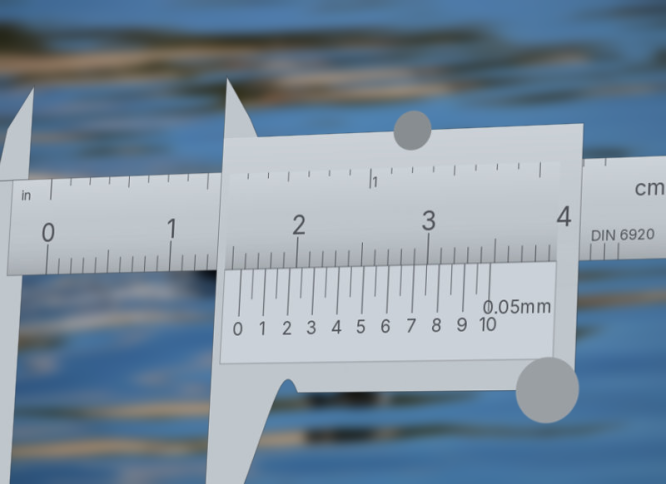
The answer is 15.7 mm
